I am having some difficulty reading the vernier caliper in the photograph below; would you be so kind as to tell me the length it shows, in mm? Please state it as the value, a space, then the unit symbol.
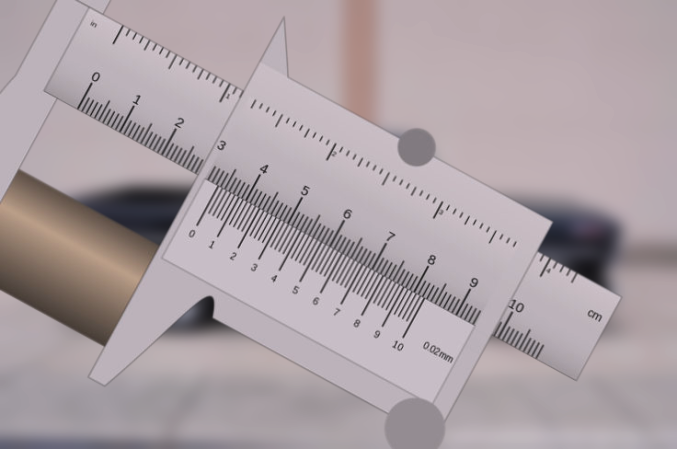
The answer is 33.5 mm
